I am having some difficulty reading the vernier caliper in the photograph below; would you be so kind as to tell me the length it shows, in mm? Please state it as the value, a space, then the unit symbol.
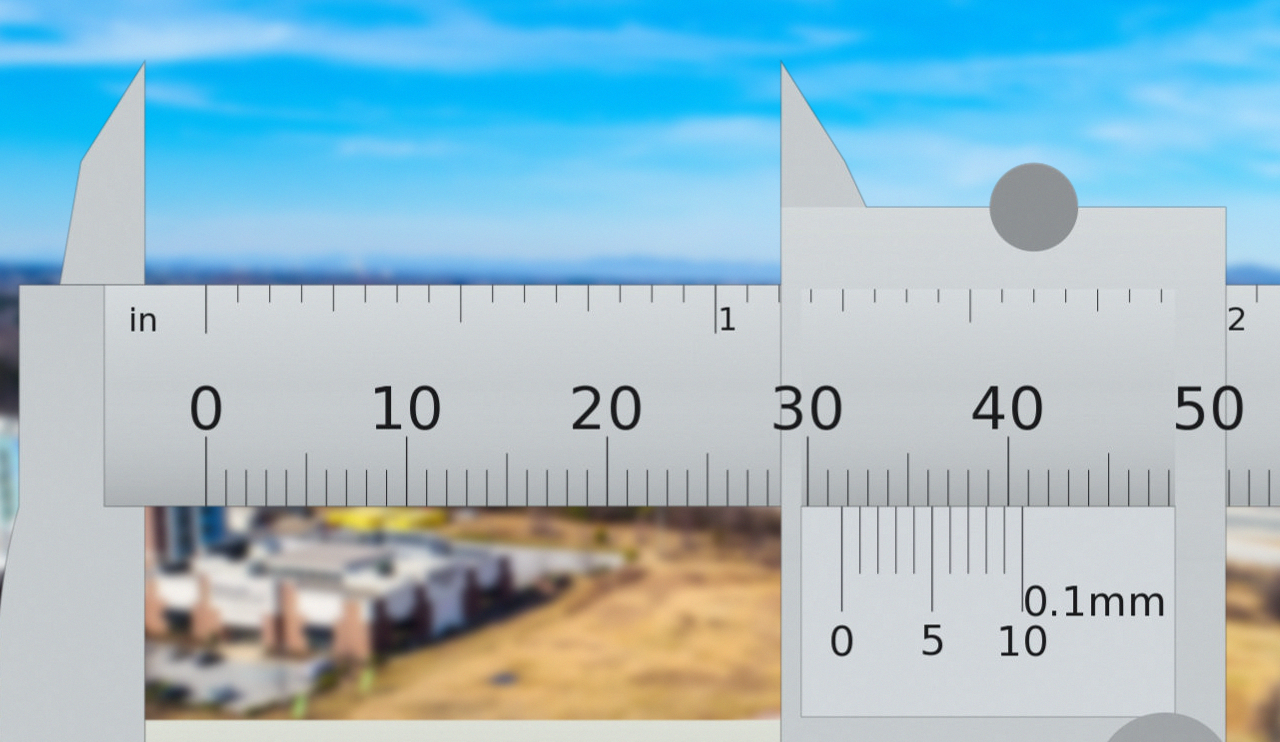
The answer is 31.7 mm
